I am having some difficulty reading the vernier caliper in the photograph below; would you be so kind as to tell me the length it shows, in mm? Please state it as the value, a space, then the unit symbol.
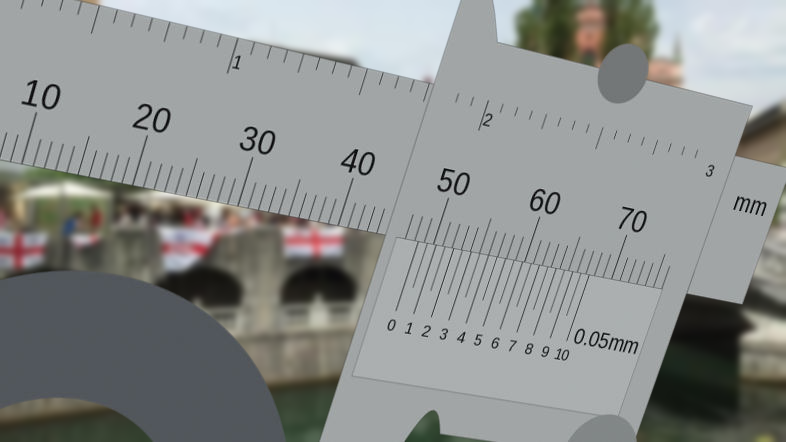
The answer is 48.4 mm
